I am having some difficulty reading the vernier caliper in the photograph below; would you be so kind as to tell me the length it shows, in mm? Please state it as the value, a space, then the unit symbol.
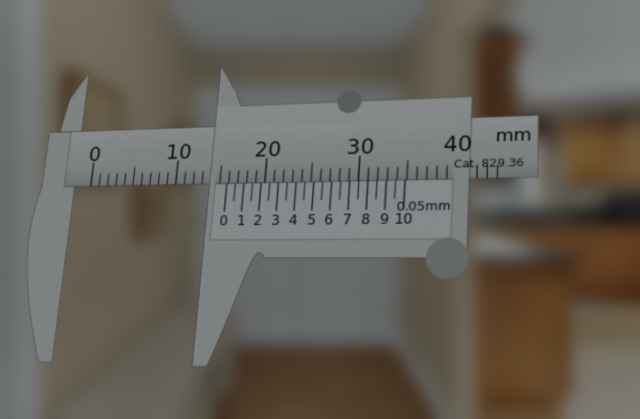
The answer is 15.8 mm
